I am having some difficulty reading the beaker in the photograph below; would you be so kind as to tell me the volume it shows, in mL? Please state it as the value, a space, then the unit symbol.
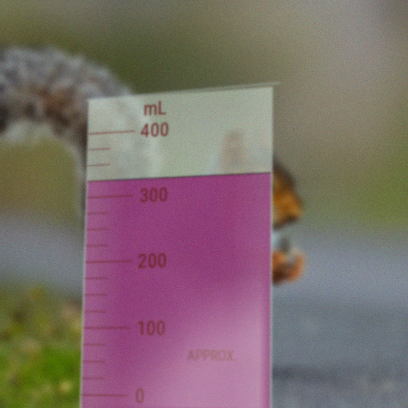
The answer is 325 mL
